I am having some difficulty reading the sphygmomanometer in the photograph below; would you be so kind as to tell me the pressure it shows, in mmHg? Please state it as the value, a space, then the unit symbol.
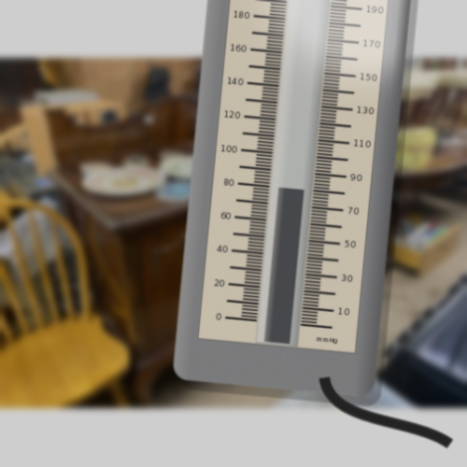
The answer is 80 mmHg
